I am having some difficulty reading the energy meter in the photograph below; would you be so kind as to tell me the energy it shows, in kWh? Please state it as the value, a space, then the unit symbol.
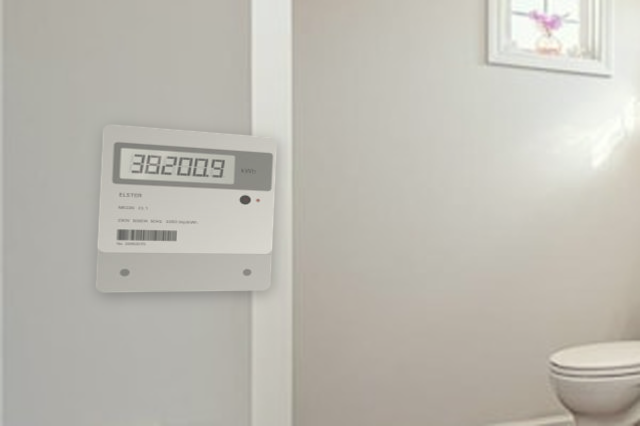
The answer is 38200.9 kWh
